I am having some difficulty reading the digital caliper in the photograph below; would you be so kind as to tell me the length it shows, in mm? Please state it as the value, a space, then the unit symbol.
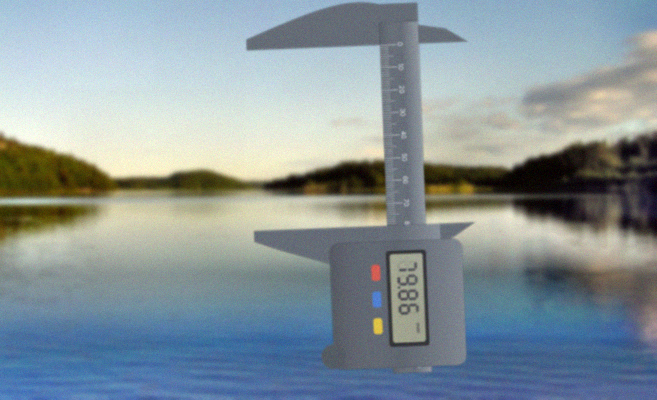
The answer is 79.86 mm
